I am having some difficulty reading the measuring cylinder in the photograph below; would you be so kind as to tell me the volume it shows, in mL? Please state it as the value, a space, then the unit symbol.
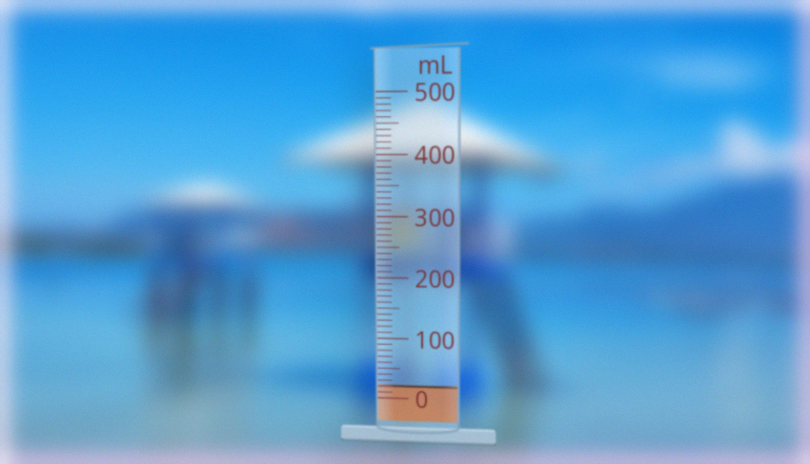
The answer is 20 mL
